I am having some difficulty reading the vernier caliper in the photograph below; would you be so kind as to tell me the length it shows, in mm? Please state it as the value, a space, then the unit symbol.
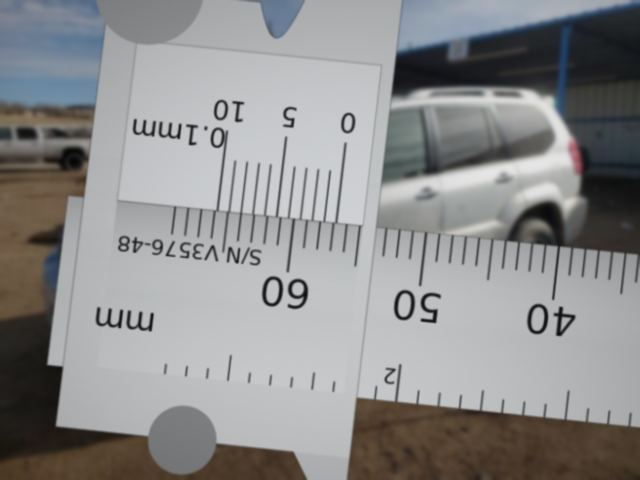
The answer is 56.8 mm
